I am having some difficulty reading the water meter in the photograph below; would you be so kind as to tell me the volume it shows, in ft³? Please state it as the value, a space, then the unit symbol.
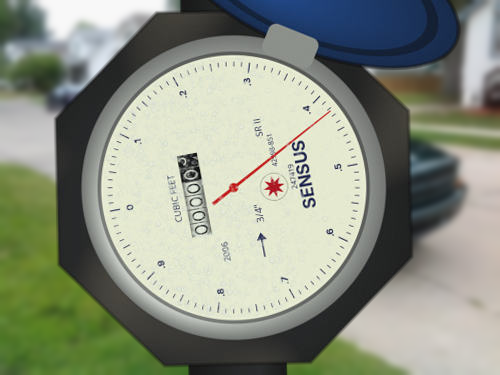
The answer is 3.42 ft³
